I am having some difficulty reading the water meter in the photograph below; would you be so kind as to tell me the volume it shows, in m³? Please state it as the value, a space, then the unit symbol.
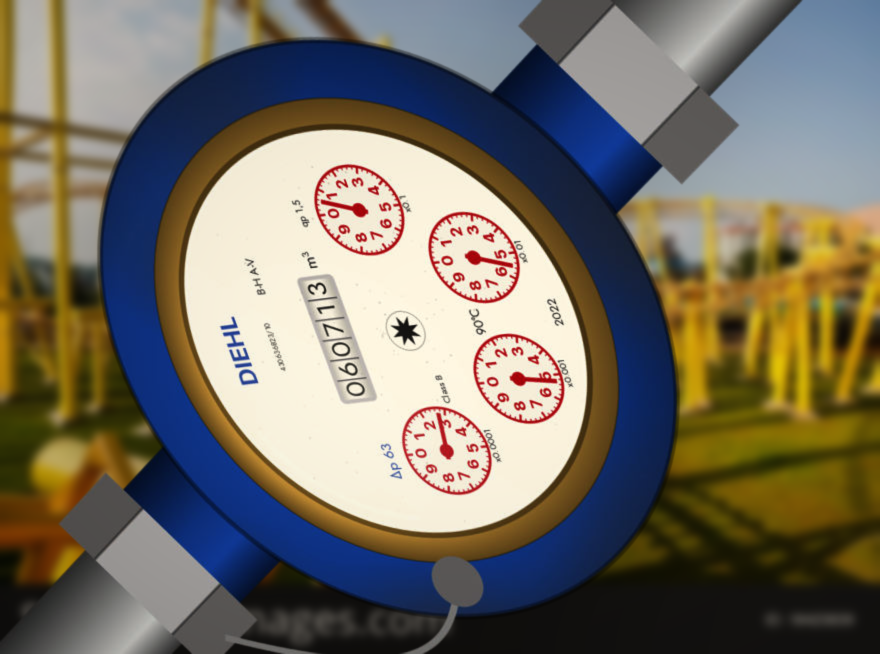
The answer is 60713.0552 m³
